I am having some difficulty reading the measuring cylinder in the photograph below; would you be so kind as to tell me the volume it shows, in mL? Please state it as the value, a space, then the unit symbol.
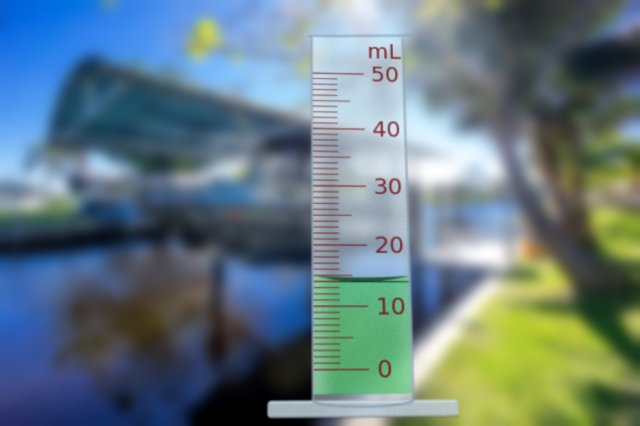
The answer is 14 mL
